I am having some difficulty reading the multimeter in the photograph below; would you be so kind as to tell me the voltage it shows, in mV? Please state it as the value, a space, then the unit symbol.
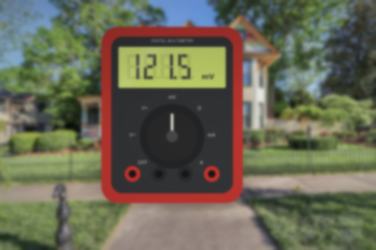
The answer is 121.5 mV
